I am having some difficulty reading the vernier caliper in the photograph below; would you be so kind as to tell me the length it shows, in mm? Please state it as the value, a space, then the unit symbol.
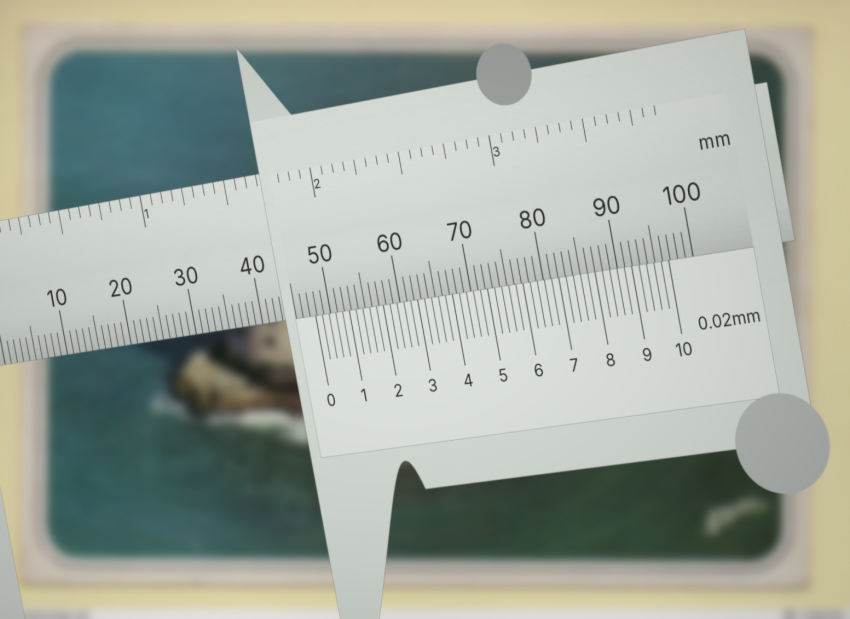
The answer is 47.8 mm
